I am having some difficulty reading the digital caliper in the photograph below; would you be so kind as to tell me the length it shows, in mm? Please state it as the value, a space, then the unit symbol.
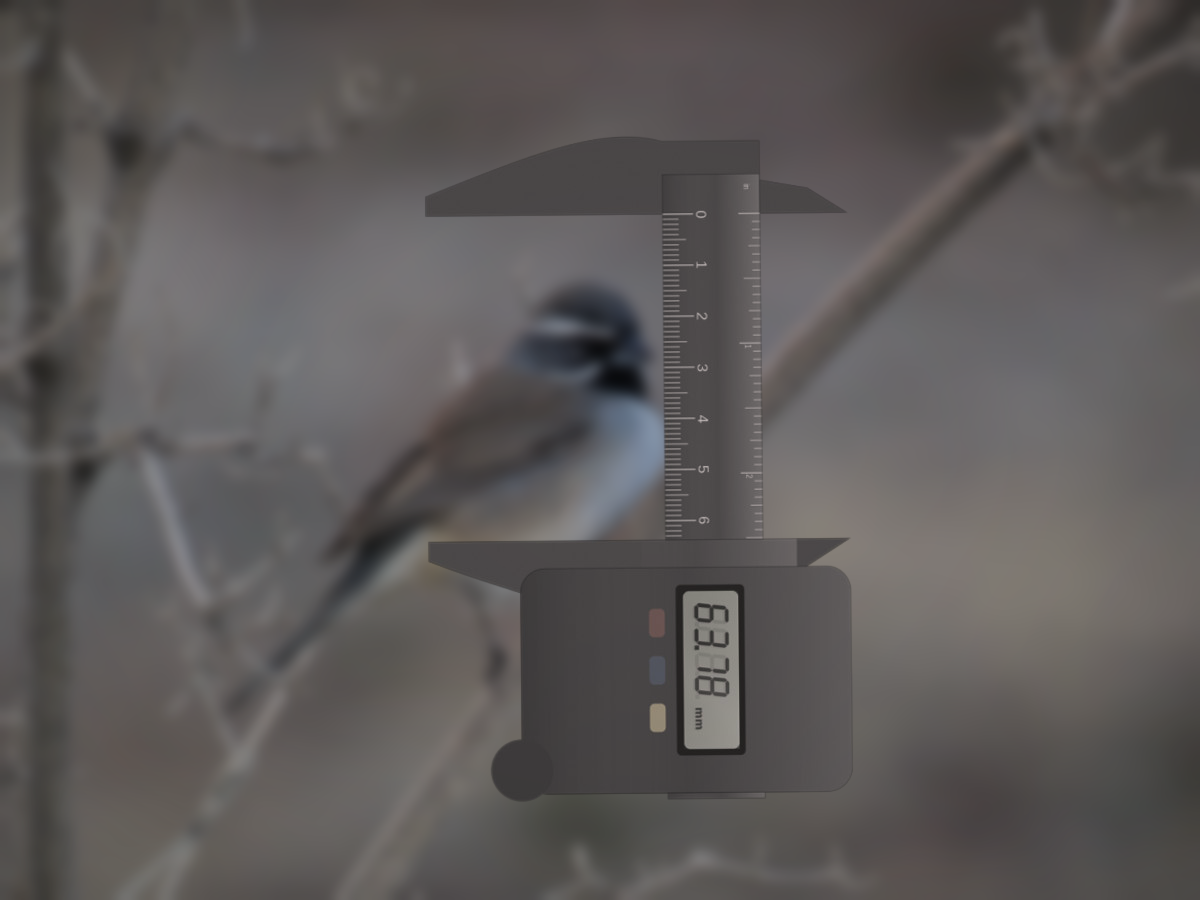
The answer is 63.78 mm
